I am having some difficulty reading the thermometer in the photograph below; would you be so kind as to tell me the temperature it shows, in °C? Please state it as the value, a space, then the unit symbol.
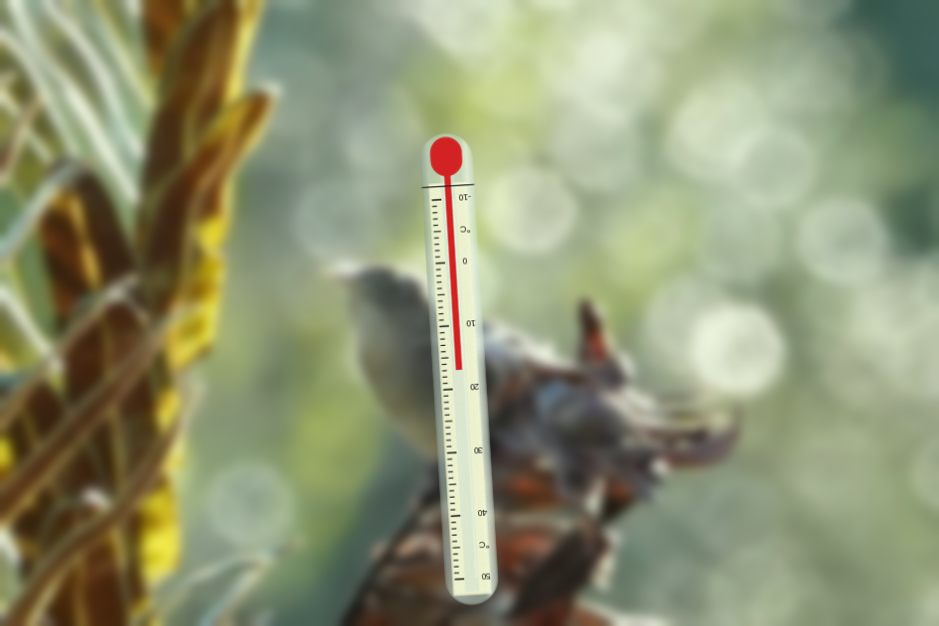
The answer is 17 °C
